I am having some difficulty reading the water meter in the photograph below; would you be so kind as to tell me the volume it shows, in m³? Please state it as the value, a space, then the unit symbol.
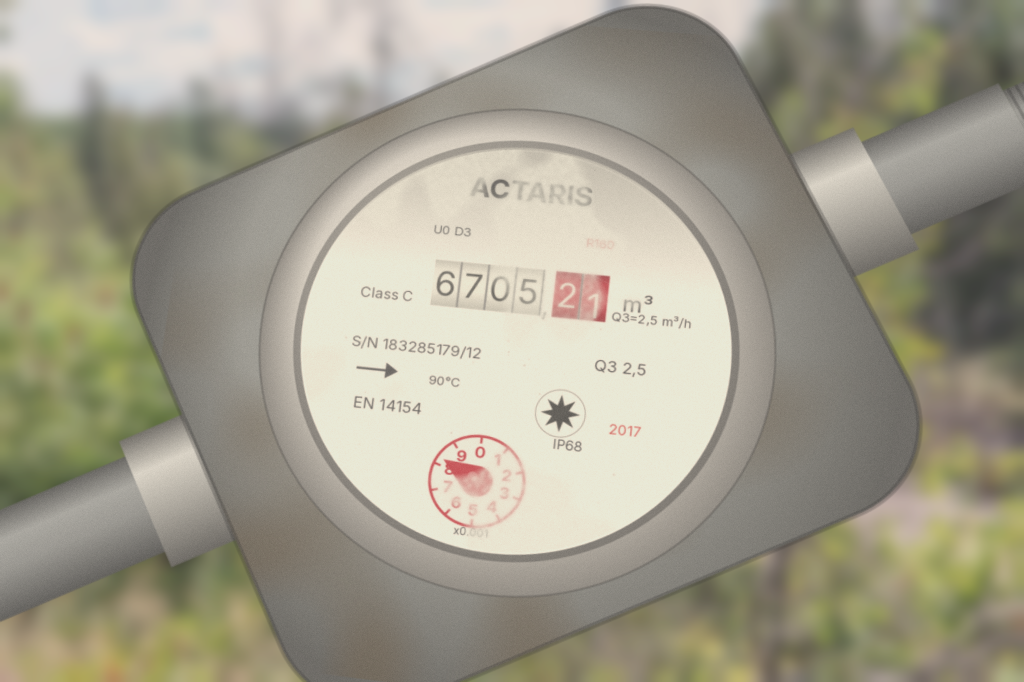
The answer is 6705.208 m³
